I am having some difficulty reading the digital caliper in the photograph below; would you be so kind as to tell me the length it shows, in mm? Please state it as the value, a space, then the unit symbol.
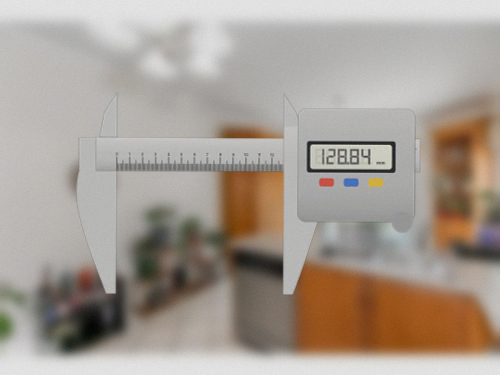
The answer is 128.84 mm
